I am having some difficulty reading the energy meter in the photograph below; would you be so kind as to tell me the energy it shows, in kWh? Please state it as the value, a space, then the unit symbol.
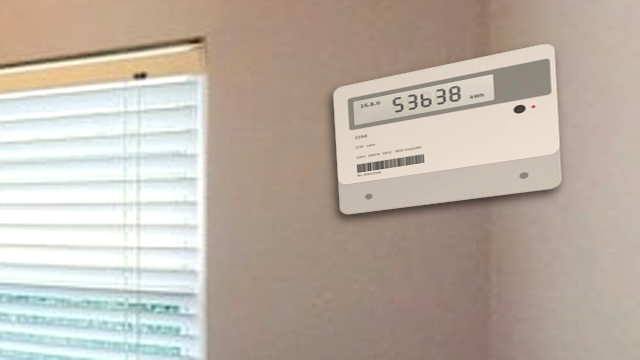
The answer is 53638 kWh
